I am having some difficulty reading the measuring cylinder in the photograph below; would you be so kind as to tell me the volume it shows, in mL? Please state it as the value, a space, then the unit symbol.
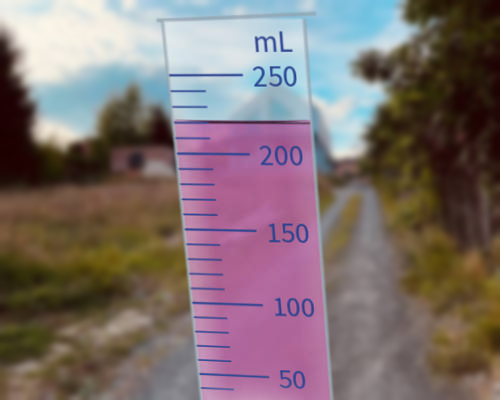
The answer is 220 mL
